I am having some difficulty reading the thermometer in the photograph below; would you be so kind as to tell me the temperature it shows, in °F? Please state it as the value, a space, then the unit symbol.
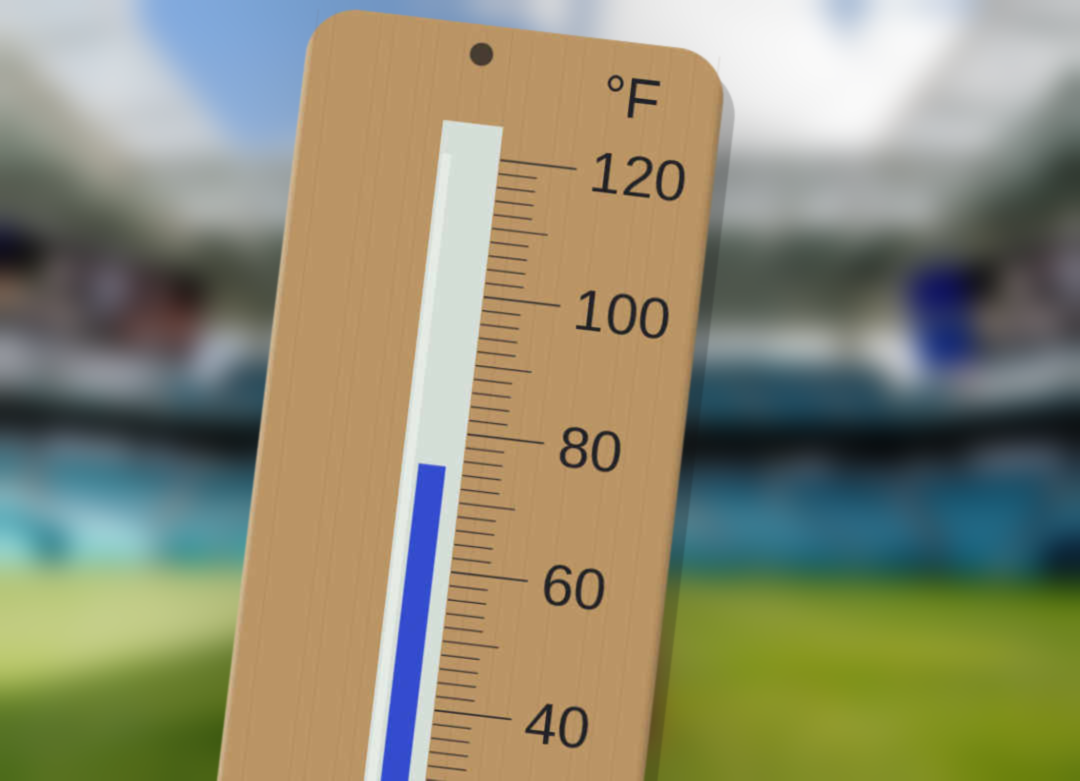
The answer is 75 °F
